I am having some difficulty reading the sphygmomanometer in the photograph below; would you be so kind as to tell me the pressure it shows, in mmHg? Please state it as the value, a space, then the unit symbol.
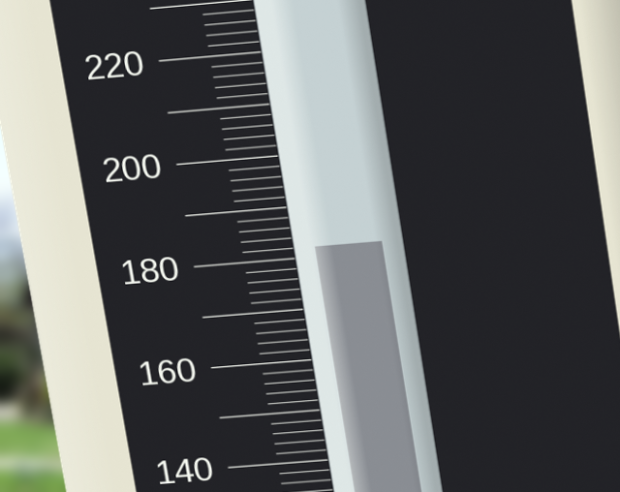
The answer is 182 mmHg
